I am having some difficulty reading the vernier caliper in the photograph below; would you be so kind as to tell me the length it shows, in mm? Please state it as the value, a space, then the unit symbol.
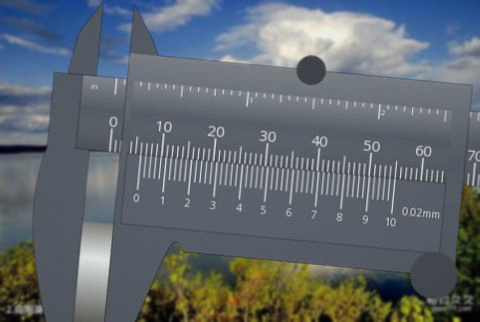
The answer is 6.0 mm
